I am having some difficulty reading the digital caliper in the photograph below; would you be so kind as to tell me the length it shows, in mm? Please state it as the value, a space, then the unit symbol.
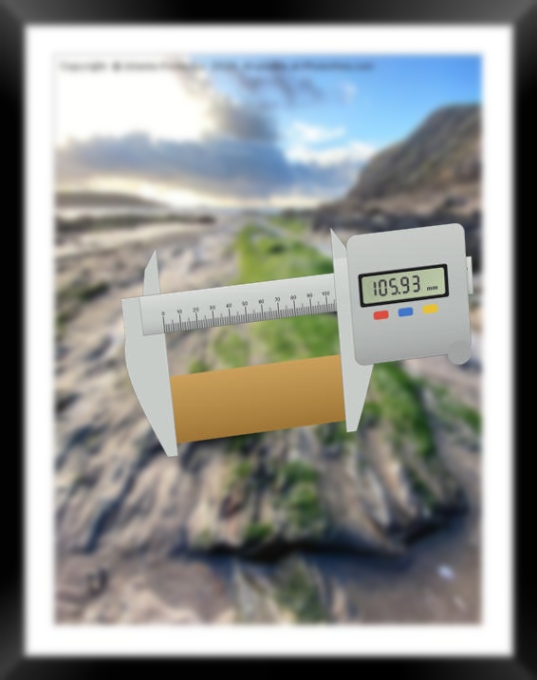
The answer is 105.93 mm
